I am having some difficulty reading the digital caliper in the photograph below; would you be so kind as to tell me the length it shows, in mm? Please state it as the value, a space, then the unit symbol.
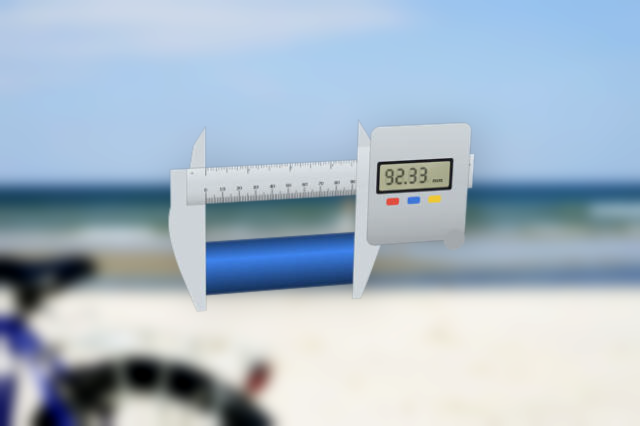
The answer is 92.33 mm
